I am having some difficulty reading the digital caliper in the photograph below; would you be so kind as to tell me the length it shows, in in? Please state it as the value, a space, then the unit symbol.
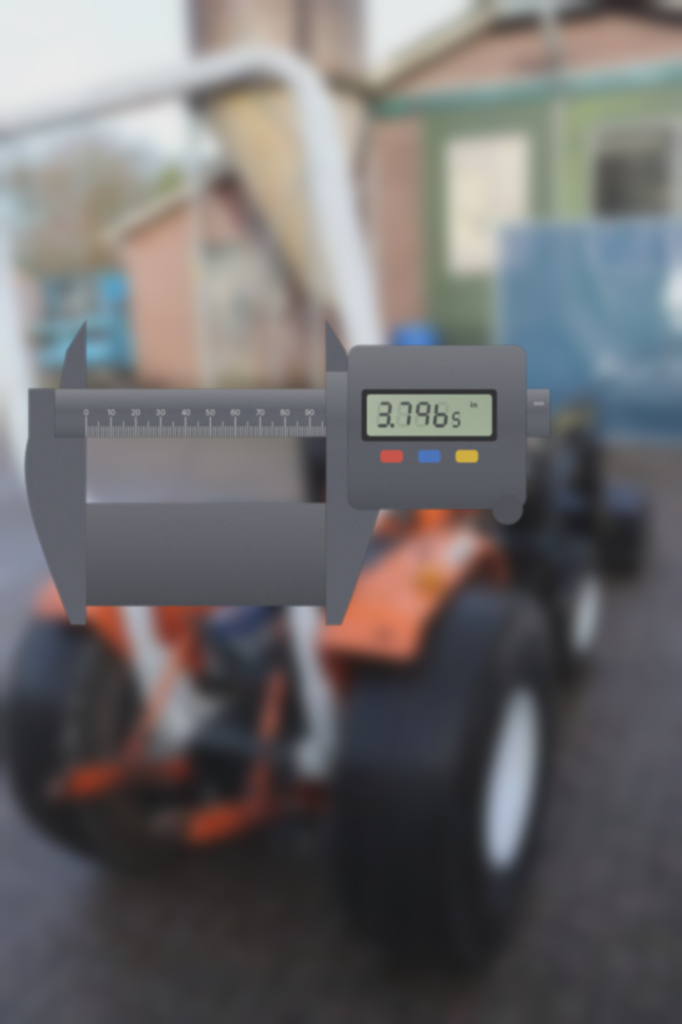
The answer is 3.7965 in
